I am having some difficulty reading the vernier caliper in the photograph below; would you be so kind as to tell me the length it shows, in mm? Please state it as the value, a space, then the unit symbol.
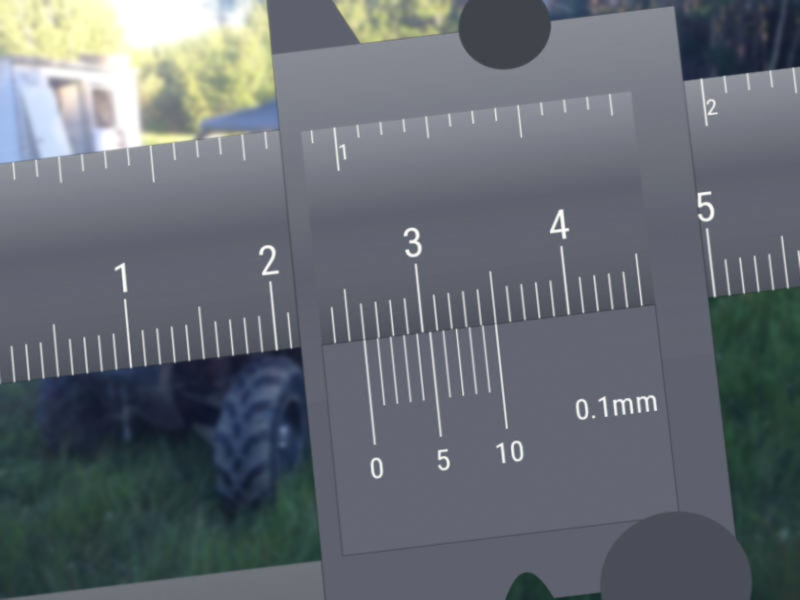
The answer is 26.0 mm
